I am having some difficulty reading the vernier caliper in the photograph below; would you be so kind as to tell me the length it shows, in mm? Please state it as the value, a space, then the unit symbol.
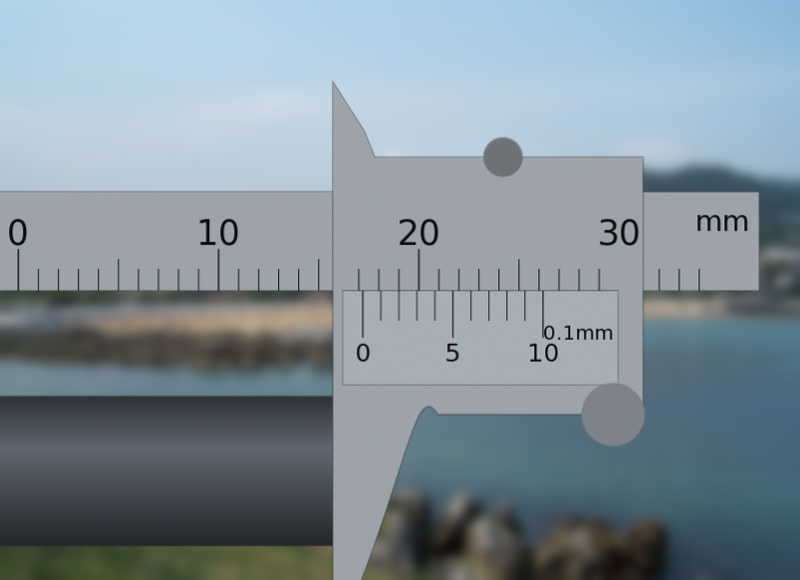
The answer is 17.2 mm
